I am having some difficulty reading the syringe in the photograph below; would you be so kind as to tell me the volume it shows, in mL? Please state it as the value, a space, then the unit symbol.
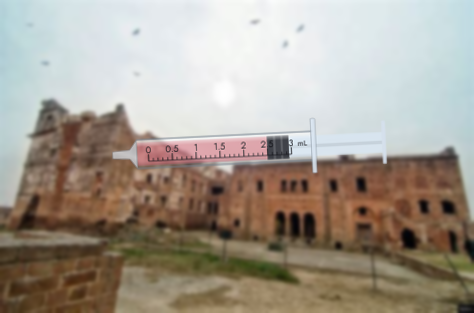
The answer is 2.5 mL
